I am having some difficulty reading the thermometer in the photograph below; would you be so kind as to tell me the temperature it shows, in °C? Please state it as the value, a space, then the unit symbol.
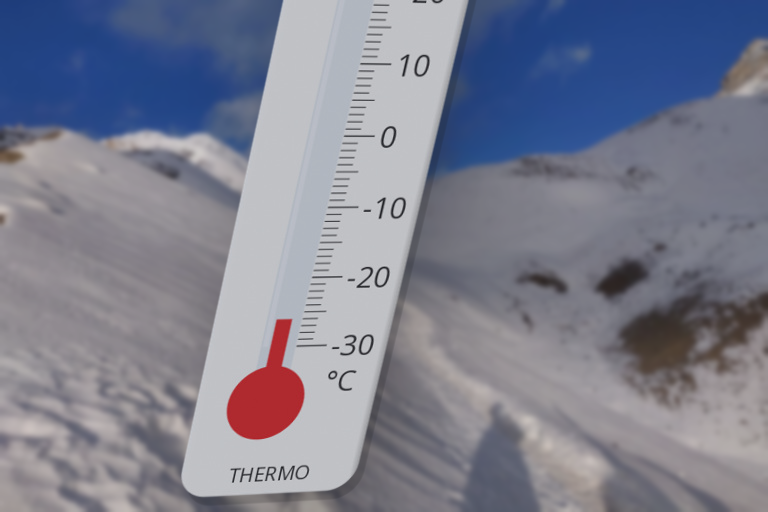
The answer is -26 °C
